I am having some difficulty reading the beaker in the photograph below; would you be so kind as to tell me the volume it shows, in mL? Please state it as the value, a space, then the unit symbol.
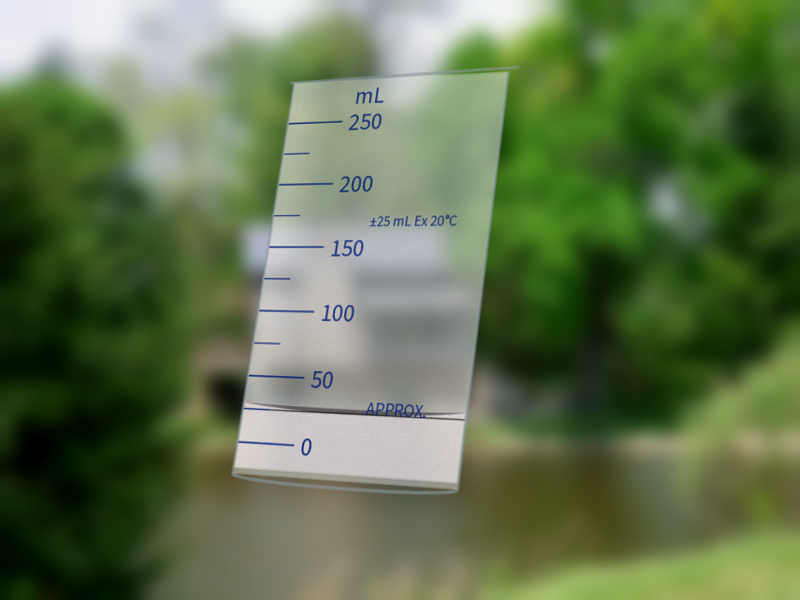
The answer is 25 mL
